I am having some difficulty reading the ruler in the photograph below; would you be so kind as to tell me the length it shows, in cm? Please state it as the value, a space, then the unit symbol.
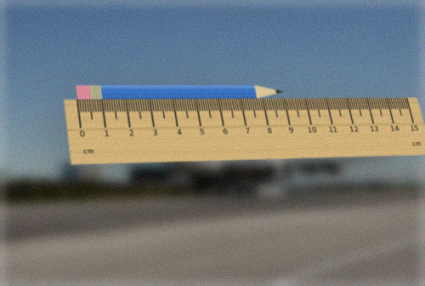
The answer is 9 cm
